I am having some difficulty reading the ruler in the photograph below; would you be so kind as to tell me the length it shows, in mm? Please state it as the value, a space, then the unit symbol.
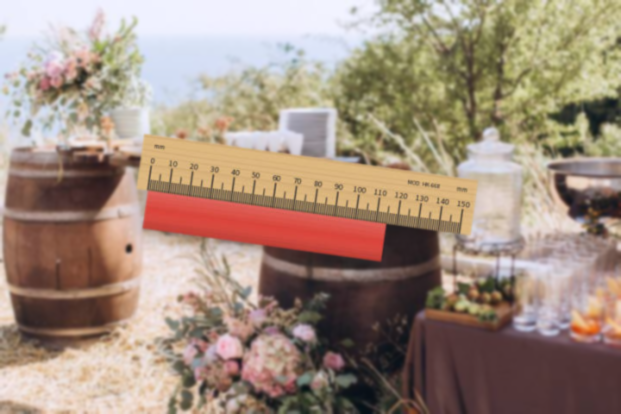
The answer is 115 mm
